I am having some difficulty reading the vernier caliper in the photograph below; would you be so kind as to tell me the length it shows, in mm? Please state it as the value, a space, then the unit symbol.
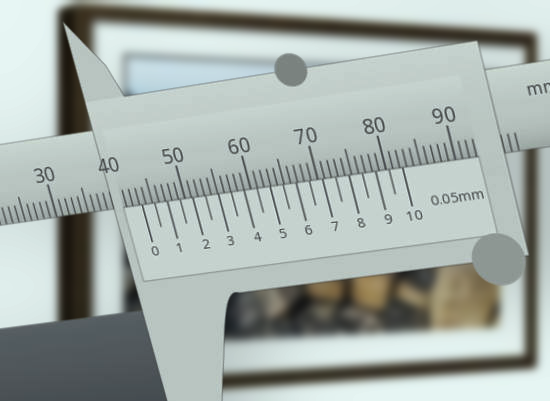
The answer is 43.4 mm
